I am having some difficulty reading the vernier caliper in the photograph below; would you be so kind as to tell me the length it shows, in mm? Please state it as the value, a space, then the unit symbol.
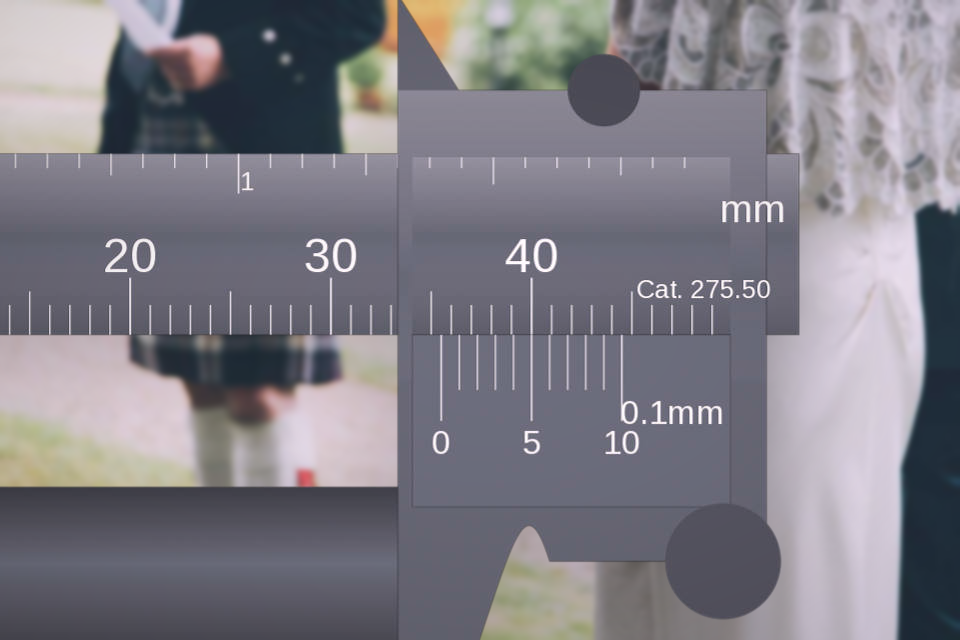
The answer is 35.5 mm
